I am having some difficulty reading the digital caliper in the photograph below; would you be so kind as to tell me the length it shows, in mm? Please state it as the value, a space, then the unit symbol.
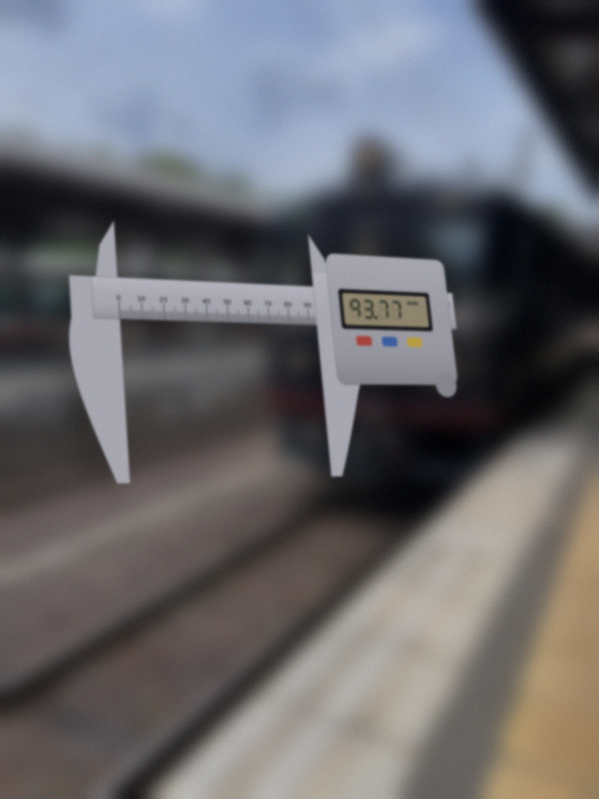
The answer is 93.77 mm
